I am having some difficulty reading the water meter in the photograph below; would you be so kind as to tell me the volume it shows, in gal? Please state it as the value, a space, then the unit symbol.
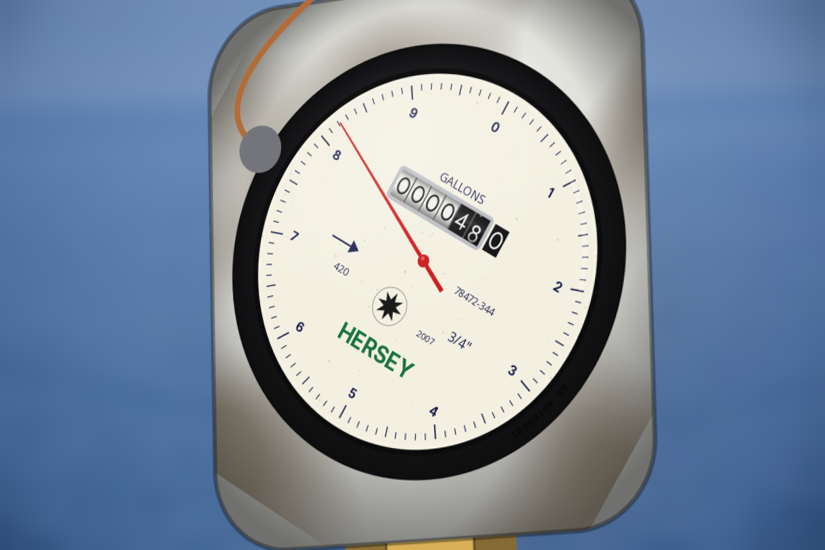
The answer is 478.2 gal
